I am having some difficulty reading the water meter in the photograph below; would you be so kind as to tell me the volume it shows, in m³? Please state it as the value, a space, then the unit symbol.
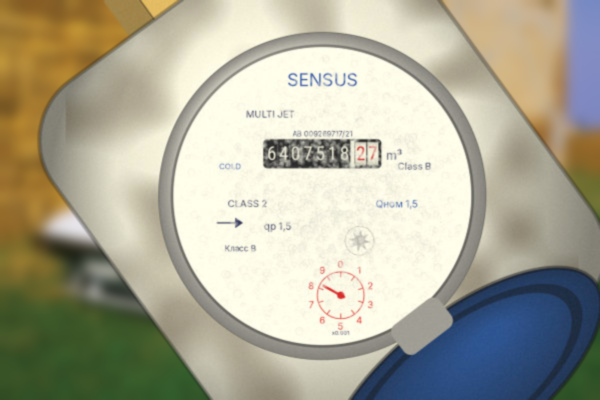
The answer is 6407518.278 m³
